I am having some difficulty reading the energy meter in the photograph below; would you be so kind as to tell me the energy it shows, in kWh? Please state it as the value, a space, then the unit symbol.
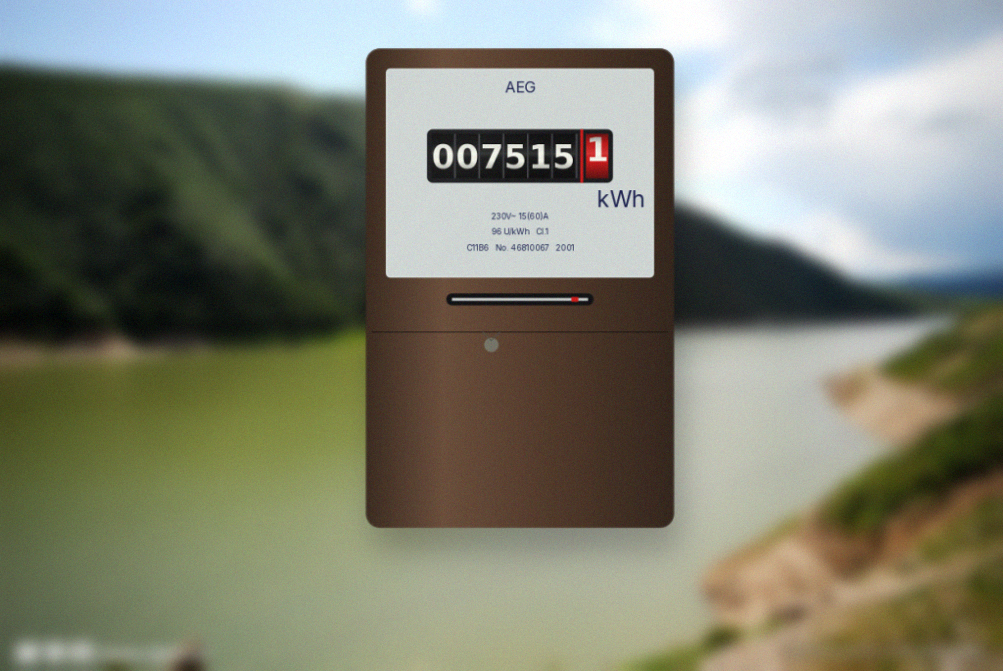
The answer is 7515.1 kWh
